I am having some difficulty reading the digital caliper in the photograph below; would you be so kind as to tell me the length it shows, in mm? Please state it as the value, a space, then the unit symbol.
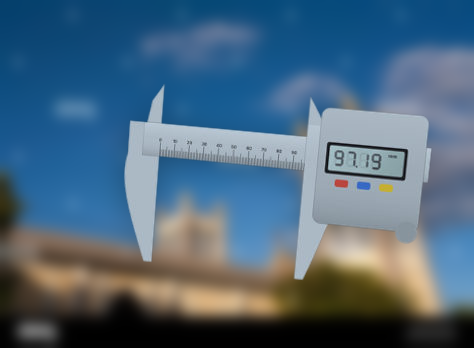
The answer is 97.19 mm
